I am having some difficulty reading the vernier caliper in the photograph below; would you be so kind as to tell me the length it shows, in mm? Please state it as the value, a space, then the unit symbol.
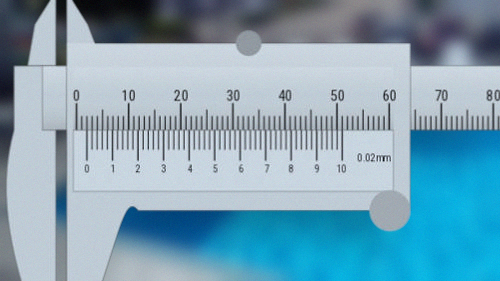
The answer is 2.0 mm
